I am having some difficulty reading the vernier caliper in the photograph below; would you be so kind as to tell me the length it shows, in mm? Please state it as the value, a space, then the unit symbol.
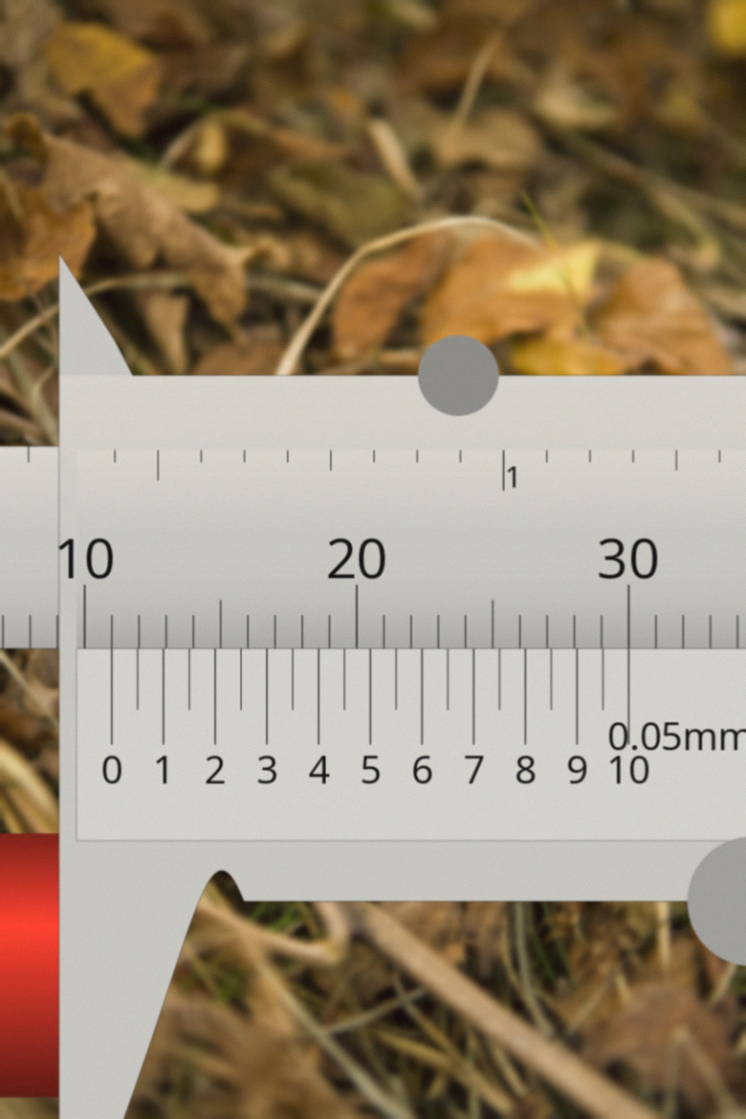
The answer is 11.00 mm
